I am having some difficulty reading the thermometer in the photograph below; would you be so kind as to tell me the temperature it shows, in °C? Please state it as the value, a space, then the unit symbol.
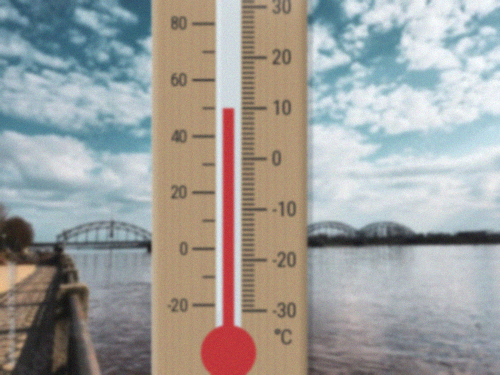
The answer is 10 °C
